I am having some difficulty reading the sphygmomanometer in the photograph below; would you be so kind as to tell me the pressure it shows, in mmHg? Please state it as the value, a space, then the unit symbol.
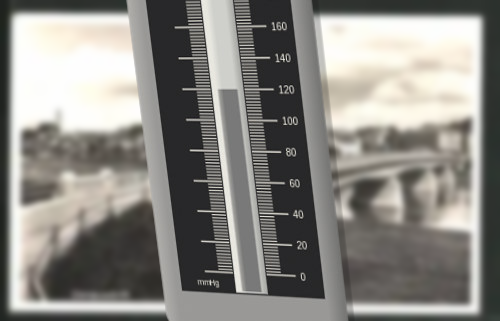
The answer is 120 mmHg
